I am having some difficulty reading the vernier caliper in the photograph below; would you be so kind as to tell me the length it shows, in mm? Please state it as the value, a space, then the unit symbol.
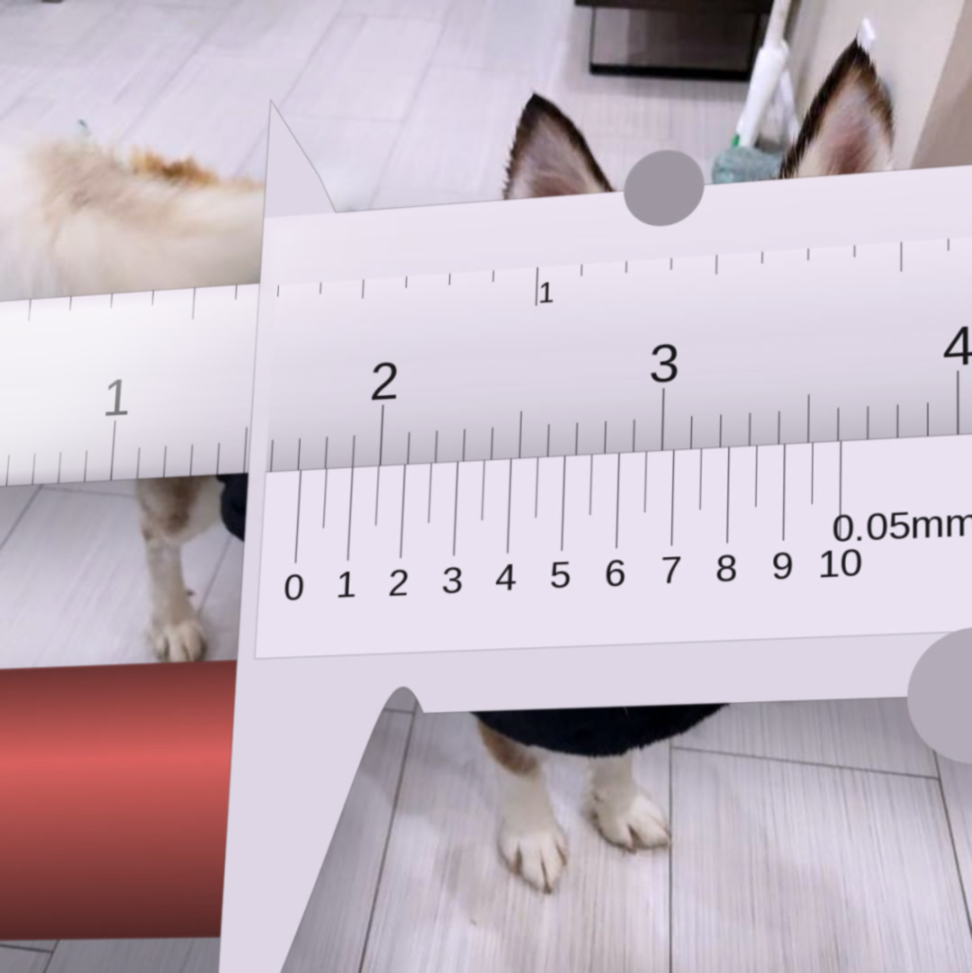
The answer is 17.10 mm
